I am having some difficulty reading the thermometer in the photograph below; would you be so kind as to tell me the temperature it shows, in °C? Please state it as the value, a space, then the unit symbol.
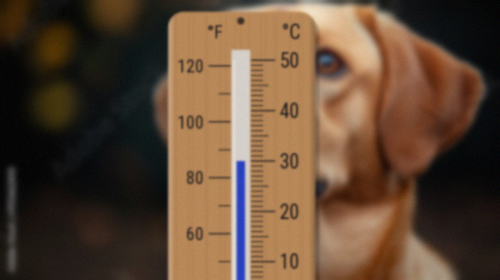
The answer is 30 °C
